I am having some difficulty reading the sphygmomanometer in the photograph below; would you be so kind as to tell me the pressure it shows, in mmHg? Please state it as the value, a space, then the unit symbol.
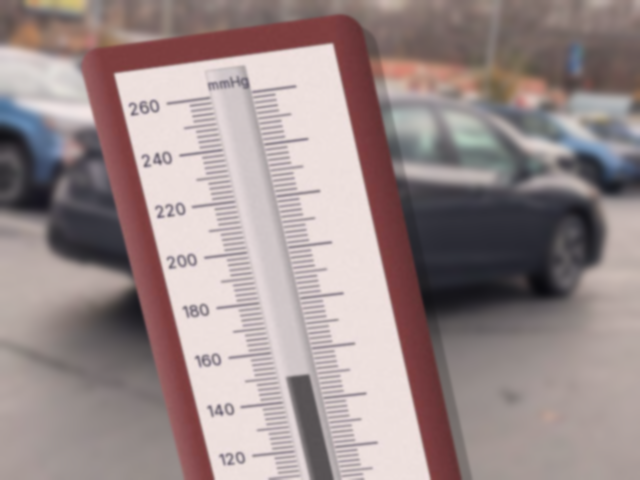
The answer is 150 mmHg
